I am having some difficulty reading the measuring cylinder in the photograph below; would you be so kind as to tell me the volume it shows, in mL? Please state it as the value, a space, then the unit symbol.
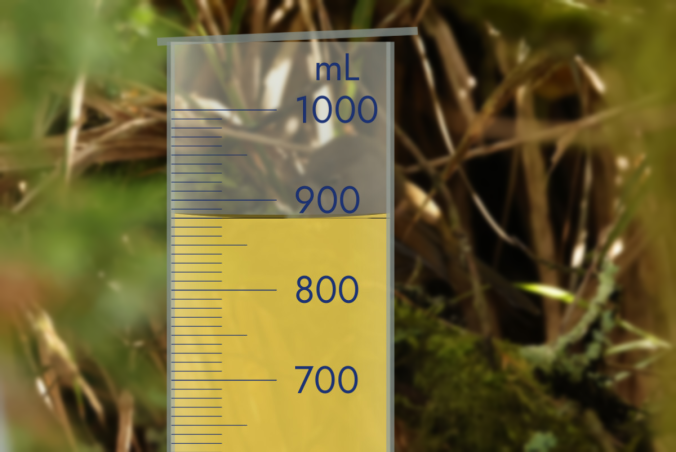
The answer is 880 mL
